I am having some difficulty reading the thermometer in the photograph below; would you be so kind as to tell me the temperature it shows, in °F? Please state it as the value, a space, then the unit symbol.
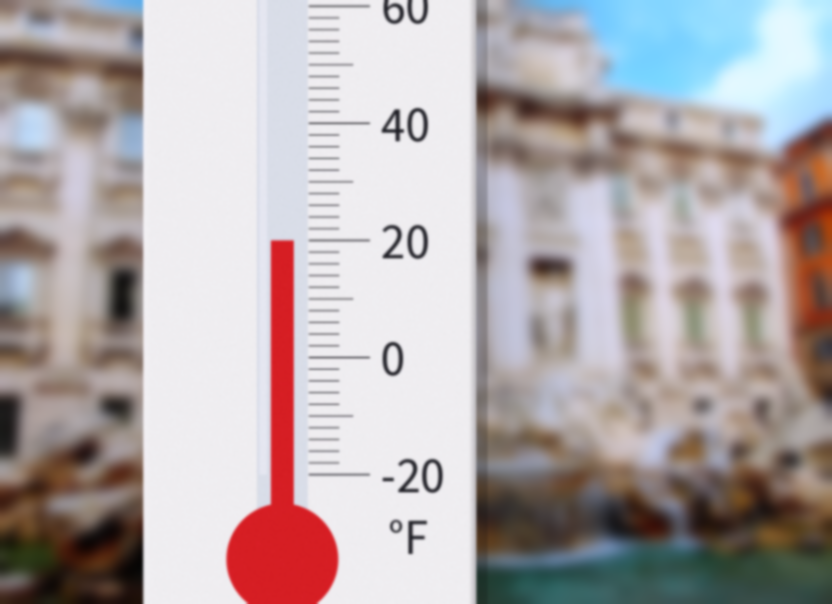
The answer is 20 °F
